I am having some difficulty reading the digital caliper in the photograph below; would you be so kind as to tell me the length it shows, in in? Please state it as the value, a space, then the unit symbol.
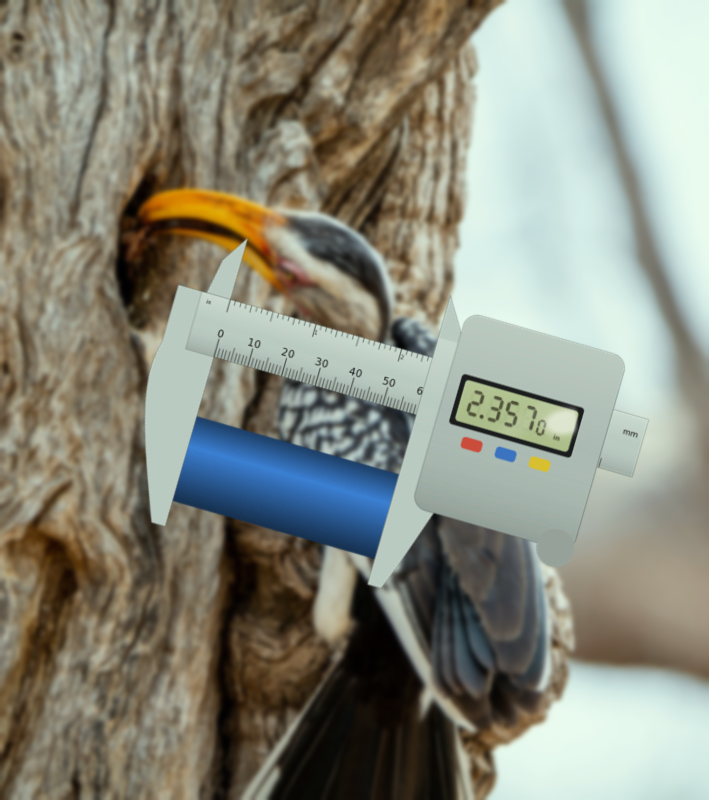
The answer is 2.3570 in
